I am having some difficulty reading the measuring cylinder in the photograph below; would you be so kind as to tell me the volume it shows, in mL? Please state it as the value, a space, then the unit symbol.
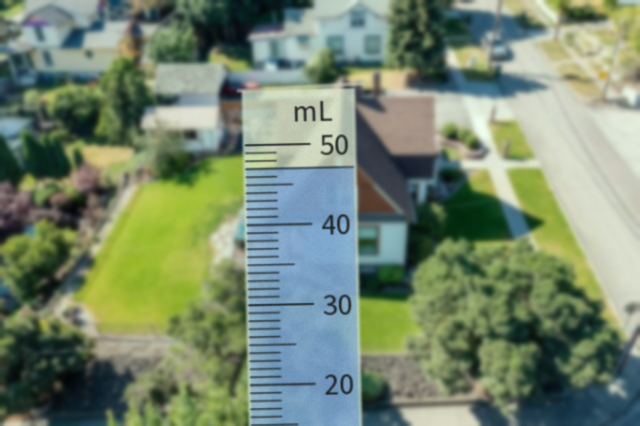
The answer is 47 mL
